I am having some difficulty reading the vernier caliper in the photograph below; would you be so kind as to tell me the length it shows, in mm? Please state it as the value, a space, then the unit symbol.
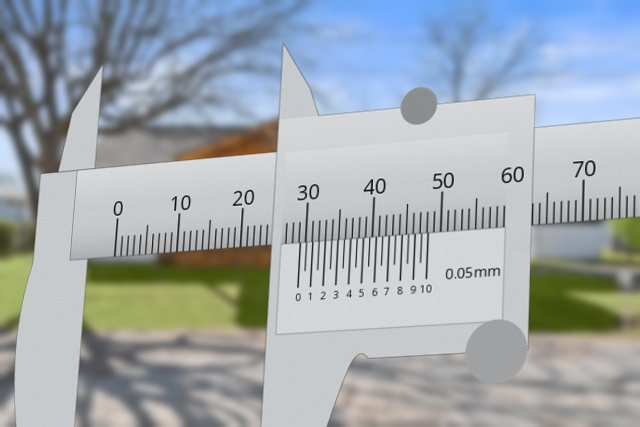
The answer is 29.2 mm
